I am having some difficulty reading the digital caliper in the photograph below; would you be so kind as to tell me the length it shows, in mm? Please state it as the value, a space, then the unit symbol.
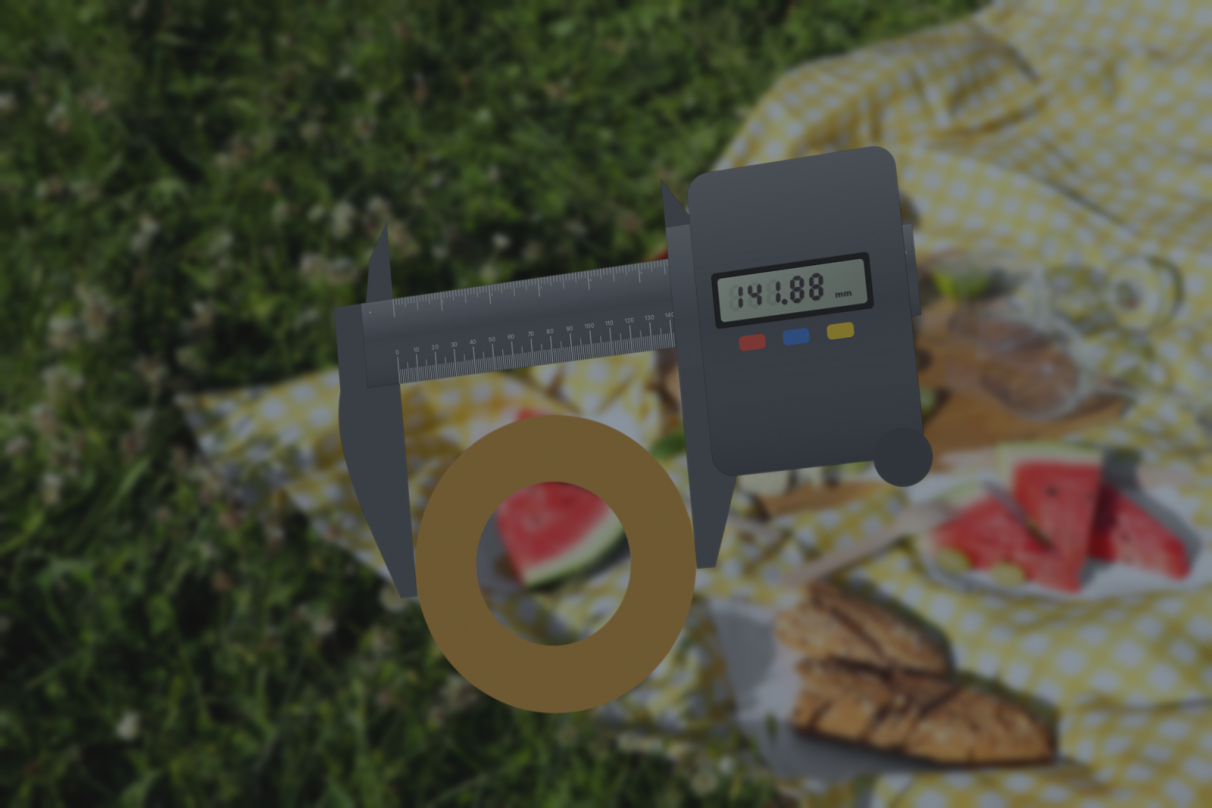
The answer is 141.88 mm
